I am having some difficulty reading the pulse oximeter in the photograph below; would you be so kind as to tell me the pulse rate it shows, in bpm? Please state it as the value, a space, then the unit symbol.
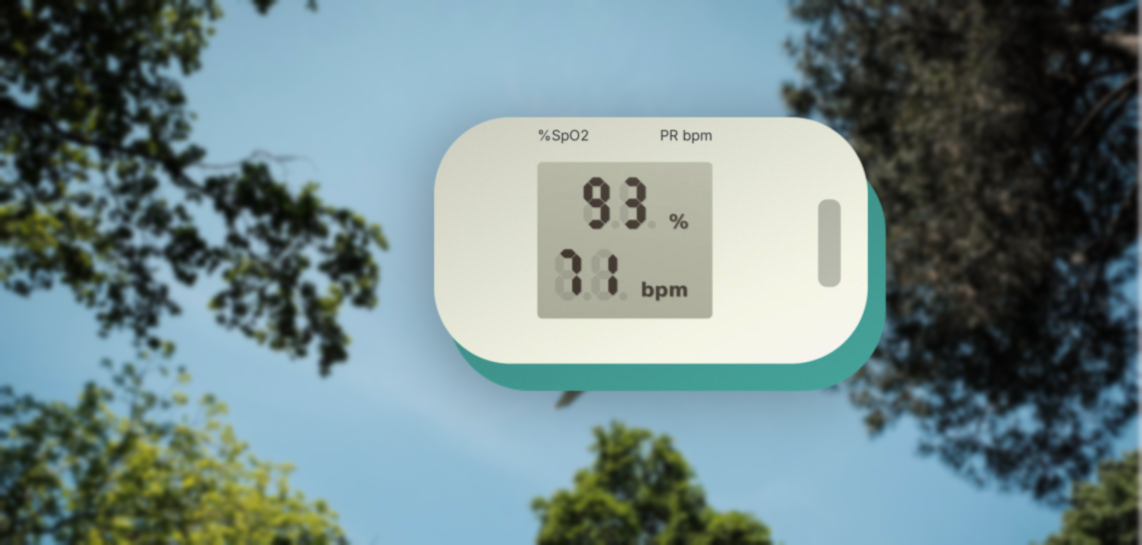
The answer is 71 bpm
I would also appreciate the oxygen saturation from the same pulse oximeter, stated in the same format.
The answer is 93 %
